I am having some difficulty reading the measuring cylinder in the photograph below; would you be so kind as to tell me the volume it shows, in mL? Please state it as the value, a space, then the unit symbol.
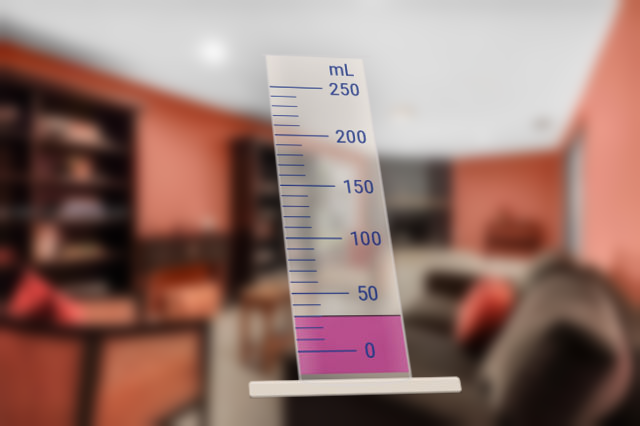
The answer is 30 mL
